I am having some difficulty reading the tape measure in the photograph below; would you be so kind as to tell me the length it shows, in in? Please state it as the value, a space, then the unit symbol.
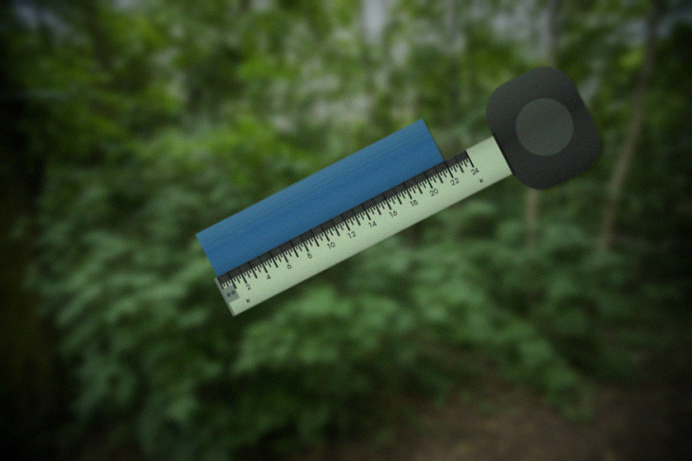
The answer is 22 in
